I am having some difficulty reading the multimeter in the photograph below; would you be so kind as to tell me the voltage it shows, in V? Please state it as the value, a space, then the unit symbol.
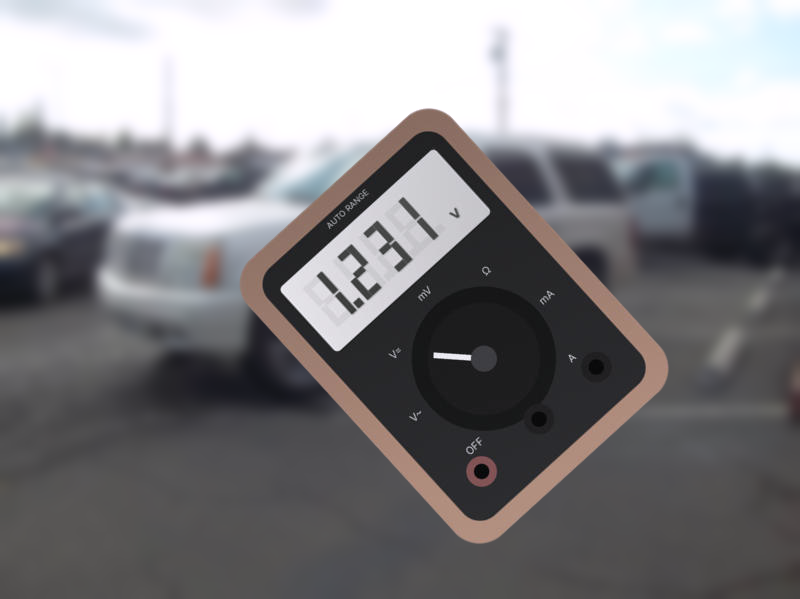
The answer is 1.231 V
